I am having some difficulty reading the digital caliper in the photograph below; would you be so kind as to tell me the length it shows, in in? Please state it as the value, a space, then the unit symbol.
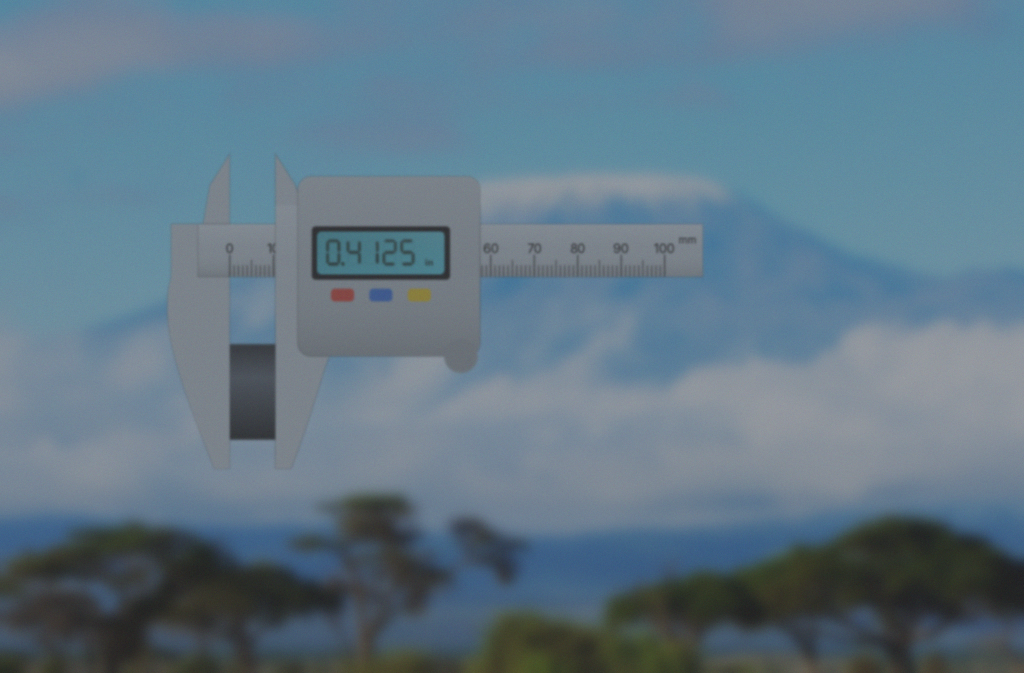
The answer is 0.4125 in
